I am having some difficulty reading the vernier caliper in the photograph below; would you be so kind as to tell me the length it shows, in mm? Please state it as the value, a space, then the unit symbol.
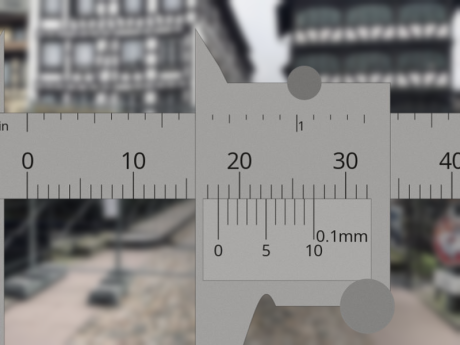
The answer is 18.0 mm
